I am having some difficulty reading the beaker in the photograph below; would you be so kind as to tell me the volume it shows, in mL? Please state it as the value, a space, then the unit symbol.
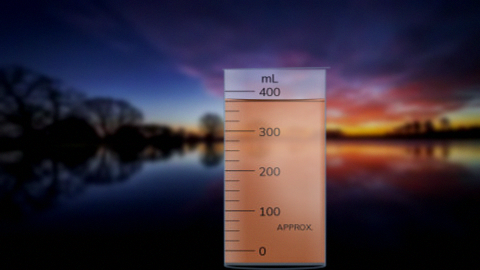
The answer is 375 mL
